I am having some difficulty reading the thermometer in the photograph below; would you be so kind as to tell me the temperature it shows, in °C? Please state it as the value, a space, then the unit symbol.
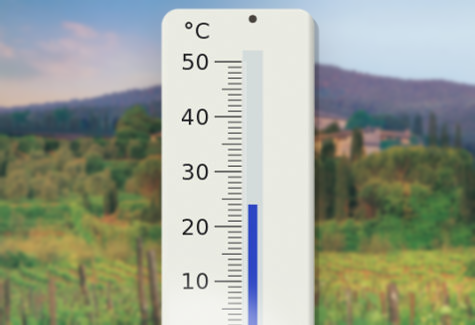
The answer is 24 °C
